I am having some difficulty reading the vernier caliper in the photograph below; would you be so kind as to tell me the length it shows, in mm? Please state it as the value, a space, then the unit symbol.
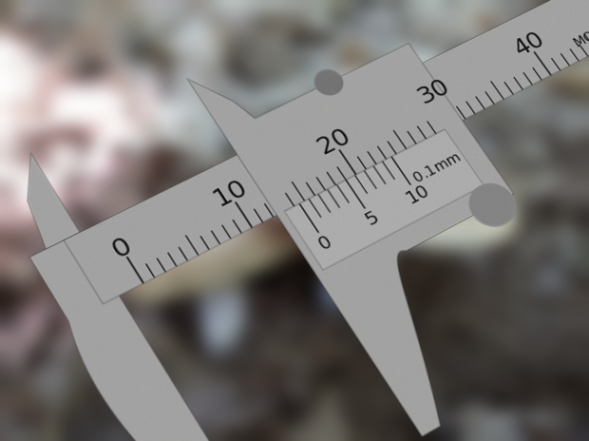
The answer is 14.5 mm
